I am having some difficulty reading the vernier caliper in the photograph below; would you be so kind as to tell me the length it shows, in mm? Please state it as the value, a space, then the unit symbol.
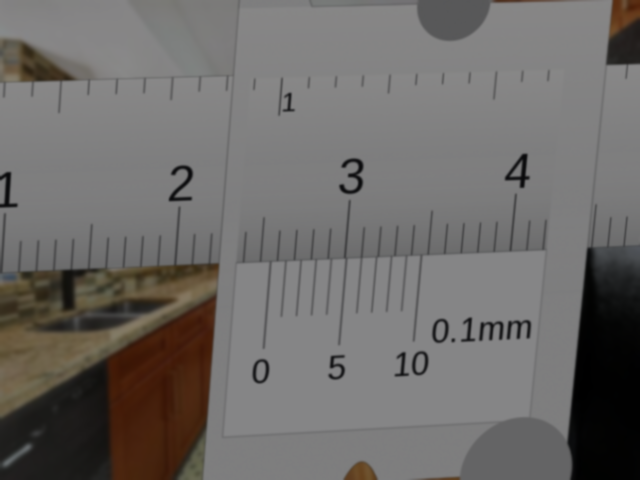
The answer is 25.6 mm
